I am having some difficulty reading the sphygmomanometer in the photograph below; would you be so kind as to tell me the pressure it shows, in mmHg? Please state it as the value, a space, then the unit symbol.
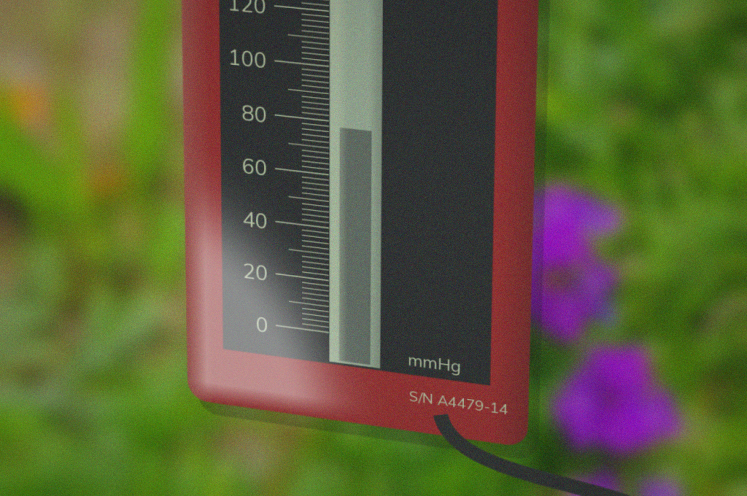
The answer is 78 mmHg
